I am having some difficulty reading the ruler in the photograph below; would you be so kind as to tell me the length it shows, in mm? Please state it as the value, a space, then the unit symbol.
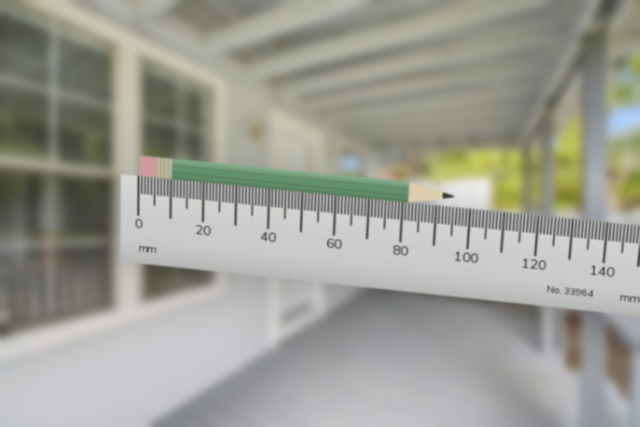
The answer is 95 mm
